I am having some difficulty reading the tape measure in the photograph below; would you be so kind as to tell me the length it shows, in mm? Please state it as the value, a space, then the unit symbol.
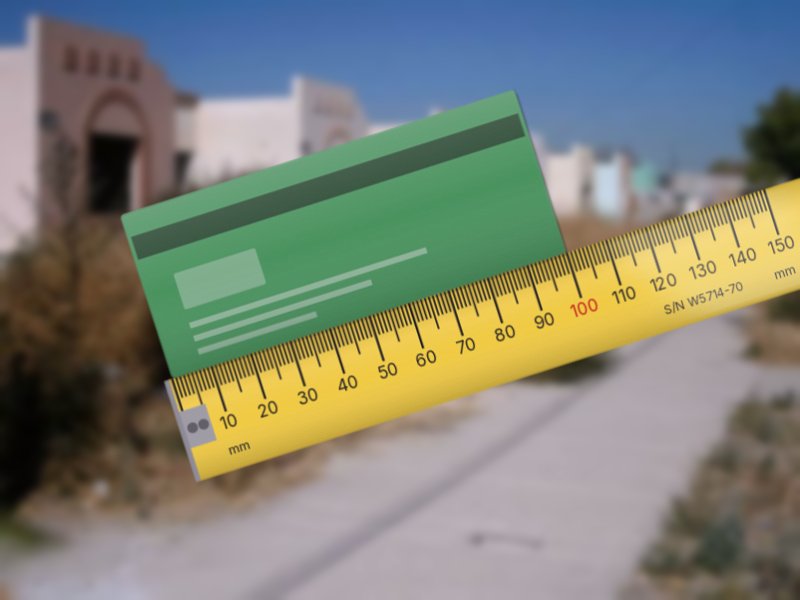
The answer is 100 mm
